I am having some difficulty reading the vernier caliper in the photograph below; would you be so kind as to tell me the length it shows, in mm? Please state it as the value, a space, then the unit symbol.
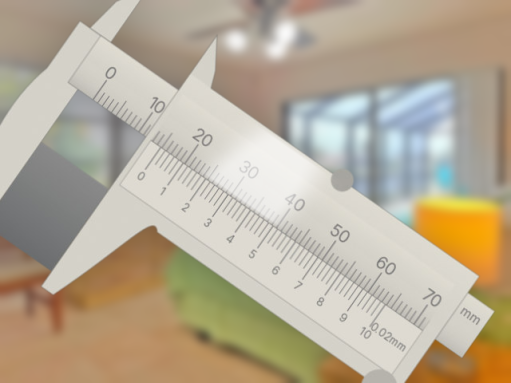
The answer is 14.8 mm
